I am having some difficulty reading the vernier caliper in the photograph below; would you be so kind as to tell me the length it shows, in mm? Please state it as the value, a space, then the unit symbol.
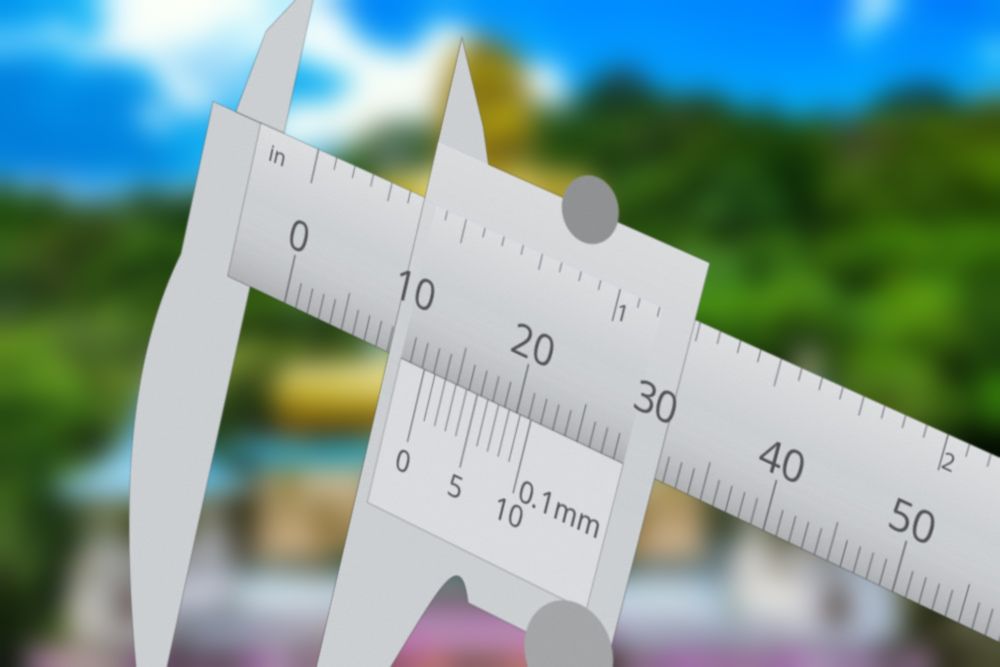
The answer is 12.2 mm
